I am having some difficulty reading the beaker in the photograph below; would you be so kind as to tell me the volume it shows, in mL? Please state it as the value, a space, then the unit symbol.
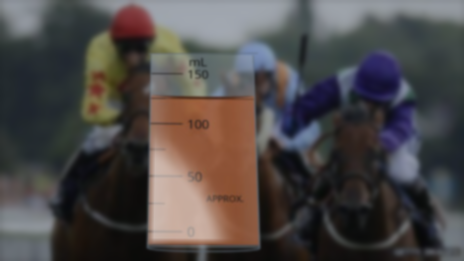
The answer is 125 mL
